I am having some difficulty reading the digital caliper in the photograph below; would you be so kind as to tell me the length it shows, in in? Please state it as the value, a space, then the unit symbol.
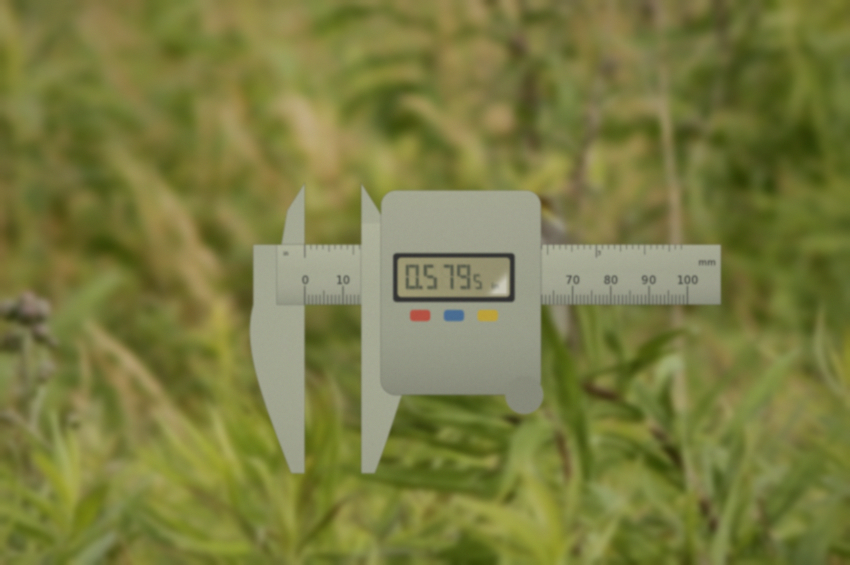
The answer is 0.5795 in
